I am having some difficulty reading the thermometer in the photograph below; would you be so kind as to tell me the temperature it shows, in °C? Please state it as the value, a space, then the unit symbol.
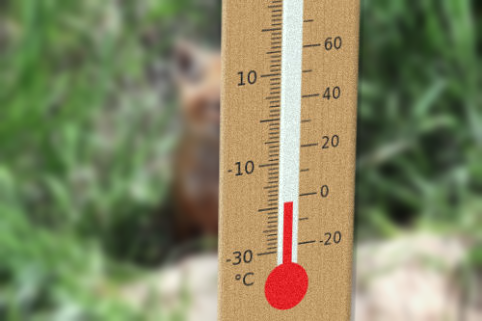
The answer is -19 °C
